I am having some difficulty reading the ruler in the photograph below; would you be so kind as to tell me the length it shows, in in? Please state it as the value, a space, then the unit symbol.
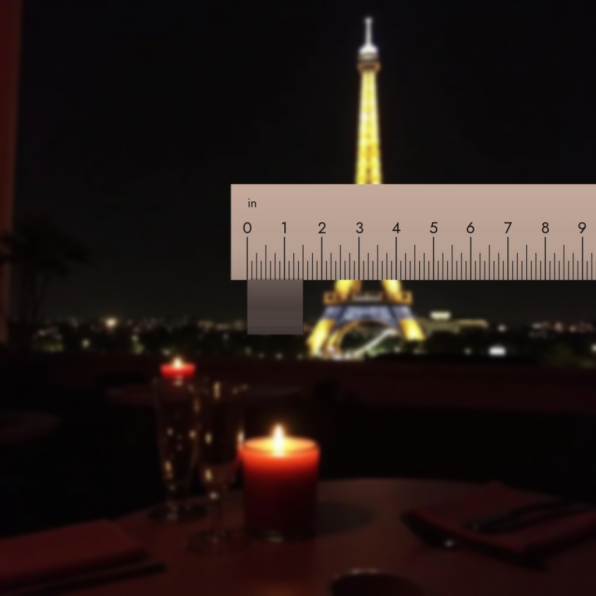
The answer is 1.5 in
